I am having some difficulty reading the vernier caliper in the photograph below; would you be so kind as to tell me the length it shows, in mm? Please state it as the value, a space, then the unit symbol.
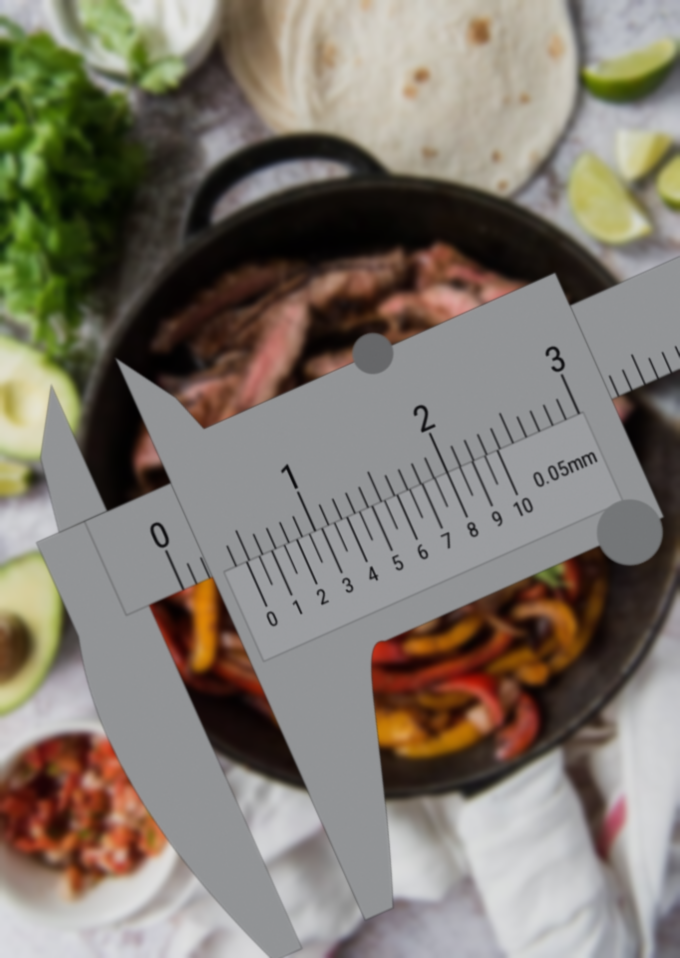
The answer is 4.8 mm
